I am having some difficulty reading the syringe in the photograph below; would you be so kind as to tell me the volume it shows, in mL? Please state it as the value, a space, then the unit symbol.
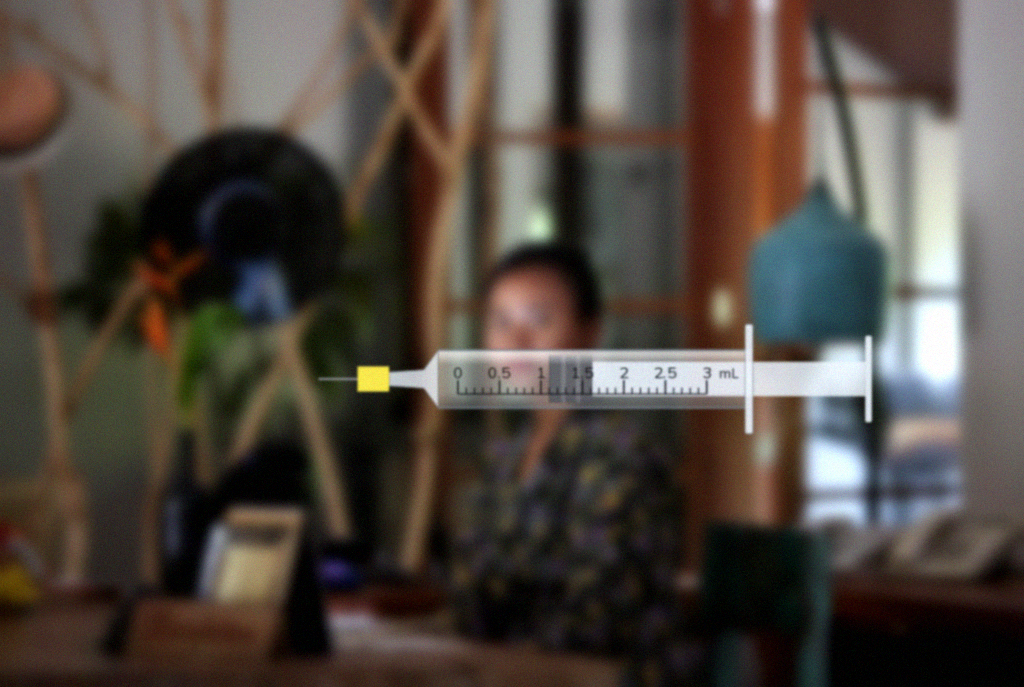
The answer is 1.1 mL
